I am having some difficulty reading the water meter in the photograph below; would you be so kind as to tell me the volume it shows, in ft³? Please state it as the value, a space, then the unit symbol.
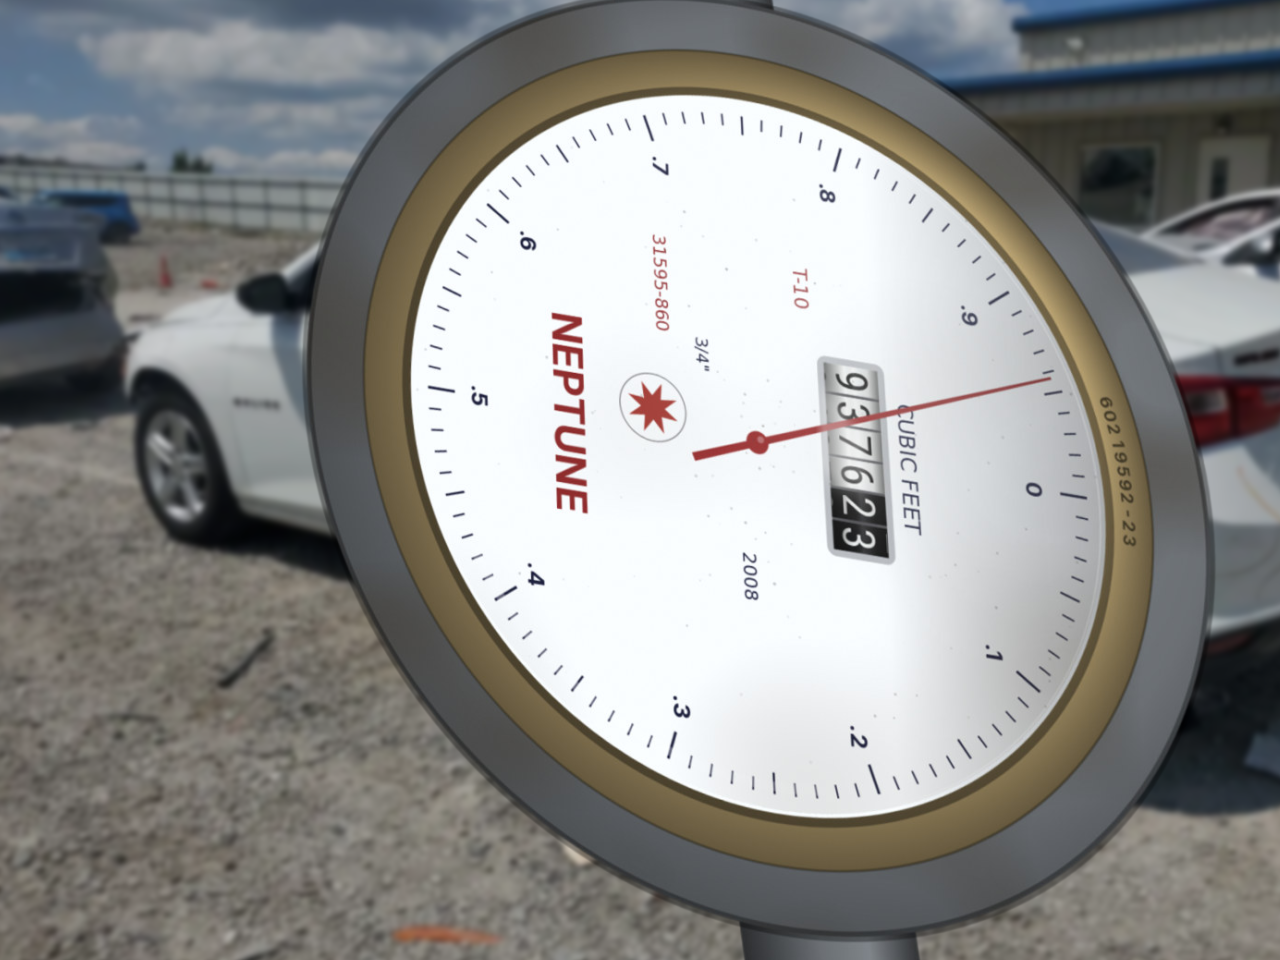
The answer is 937622.94 ft³
